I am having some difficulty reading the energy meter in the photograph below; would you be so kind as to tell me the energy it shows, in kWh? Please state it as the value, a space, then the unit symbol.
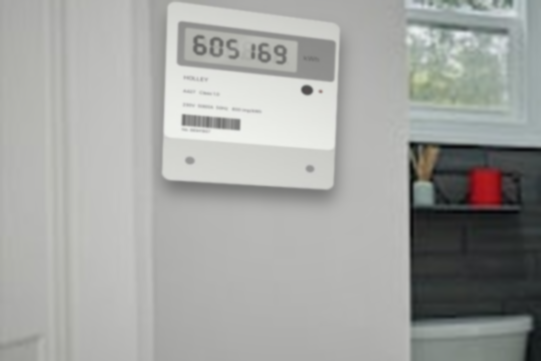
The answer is 605169 kWh
